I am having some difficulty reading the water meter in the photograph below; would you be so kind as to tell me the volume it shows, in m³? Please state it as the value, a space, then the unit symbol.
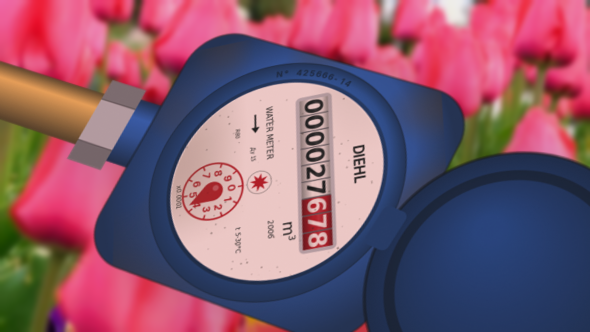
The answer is 27.6784 m³
